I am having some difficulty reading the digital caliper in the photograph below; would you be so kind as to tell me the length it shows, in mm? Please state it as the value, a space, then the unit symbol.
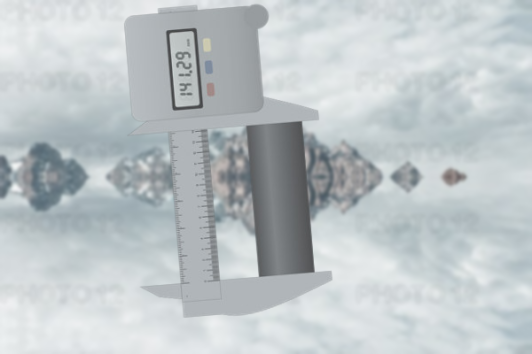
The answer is 141.29 mm
